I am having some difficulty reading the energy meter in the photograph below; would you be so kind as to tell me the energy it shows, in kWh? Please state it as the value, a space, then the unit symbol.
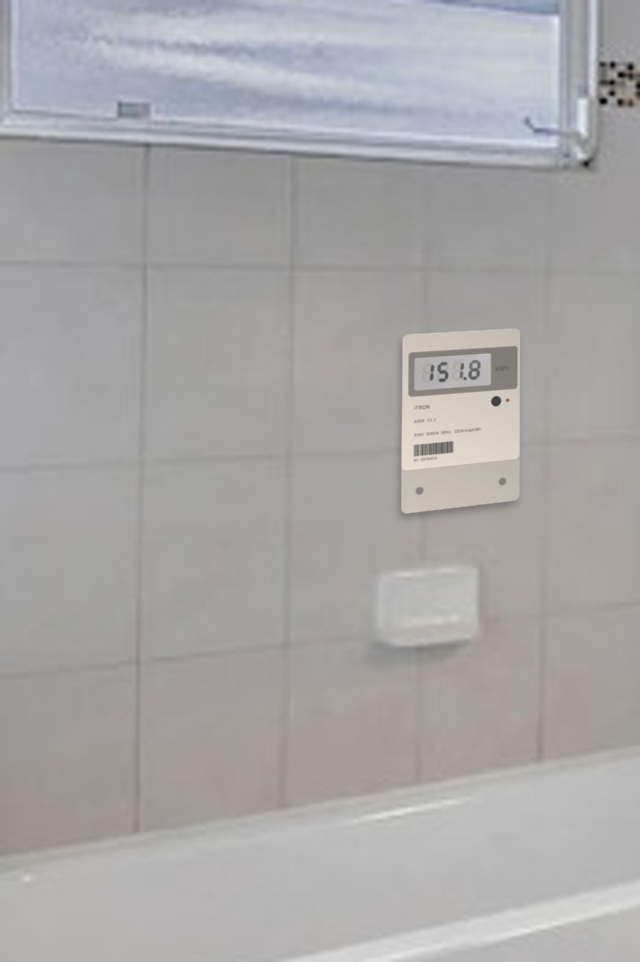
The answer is 151.8 kWh
